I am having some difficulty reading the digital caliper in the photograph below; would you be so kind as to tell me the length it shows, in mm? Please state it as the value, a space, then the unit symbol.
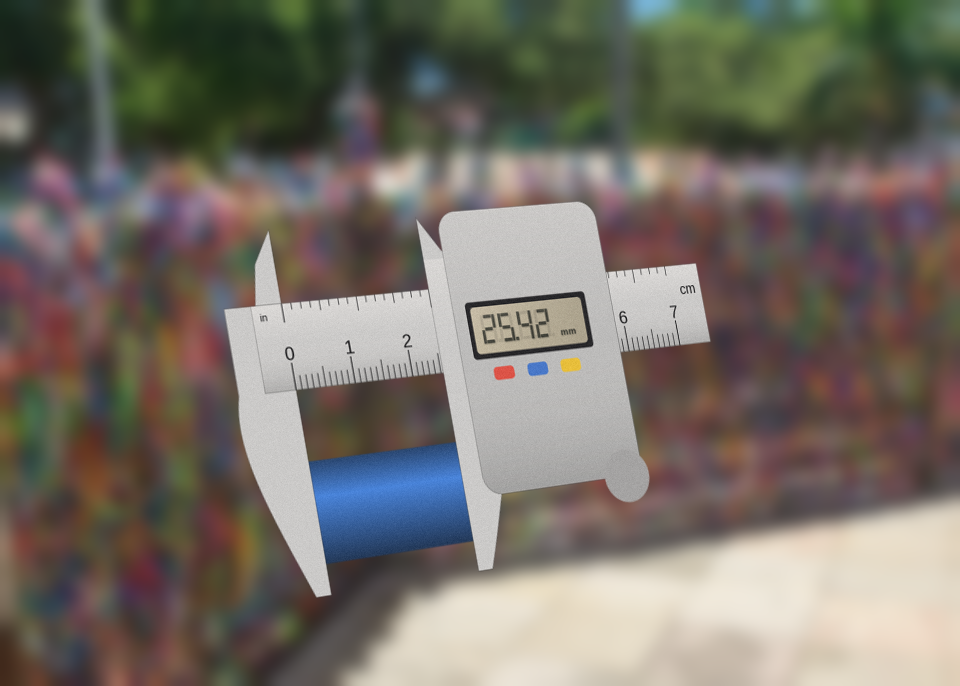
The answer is 25.42 mm
